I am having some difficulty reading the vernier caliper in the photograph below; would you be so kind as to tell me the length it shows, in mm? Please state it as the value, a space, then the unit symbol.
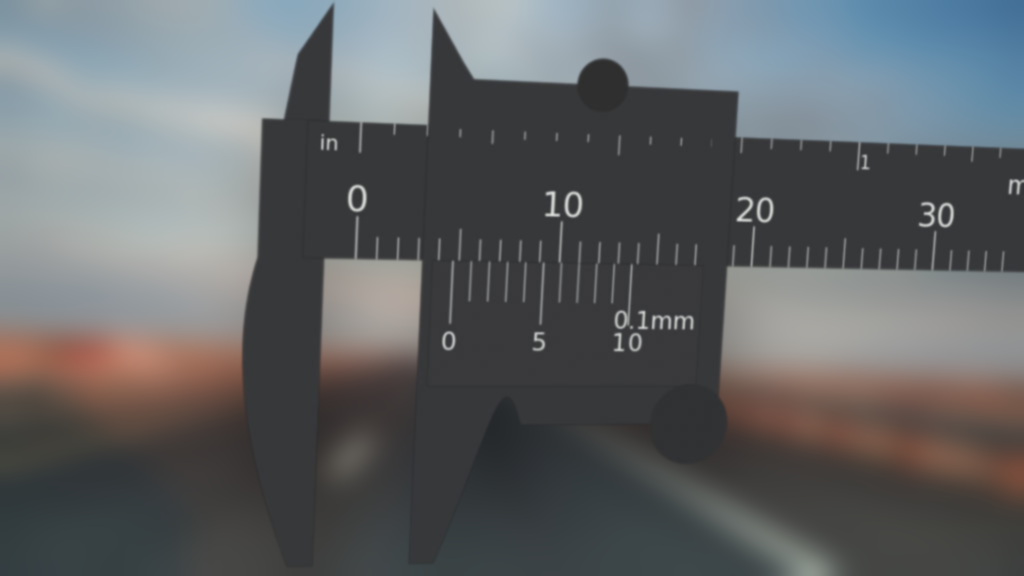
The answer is 4.7 mm
